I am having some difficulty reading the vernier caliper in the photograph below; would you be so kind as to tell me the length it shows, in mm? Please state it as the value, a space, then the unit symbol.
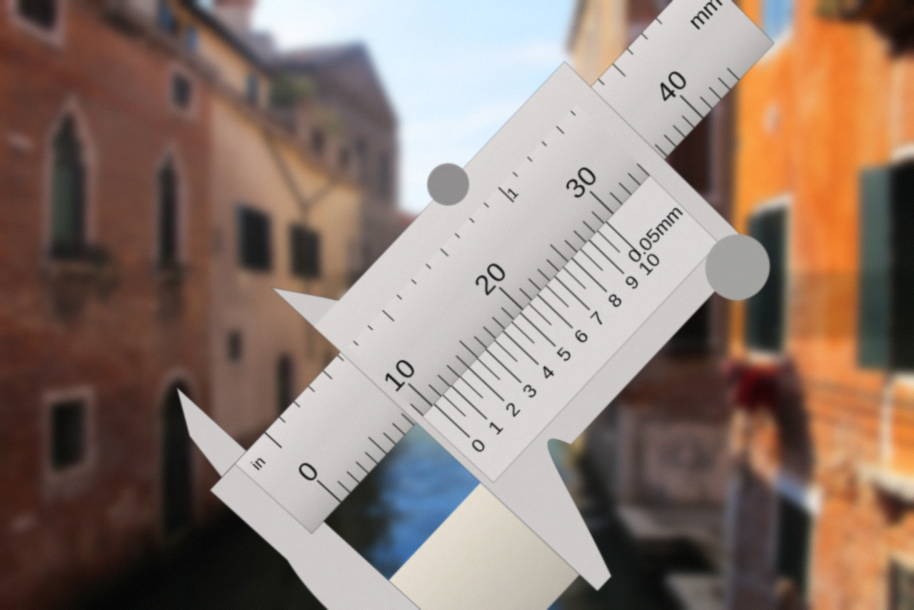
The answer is 10.2 mm
